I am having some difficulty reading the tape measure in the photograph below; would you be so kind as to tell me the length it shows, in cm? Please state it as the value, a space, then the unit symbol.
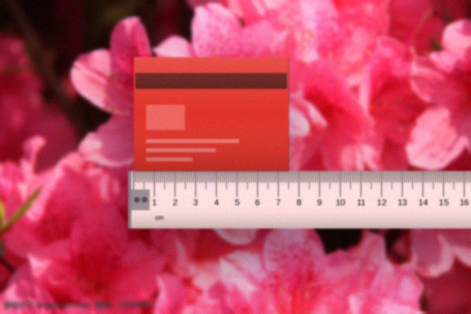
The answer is 7.5 cm
